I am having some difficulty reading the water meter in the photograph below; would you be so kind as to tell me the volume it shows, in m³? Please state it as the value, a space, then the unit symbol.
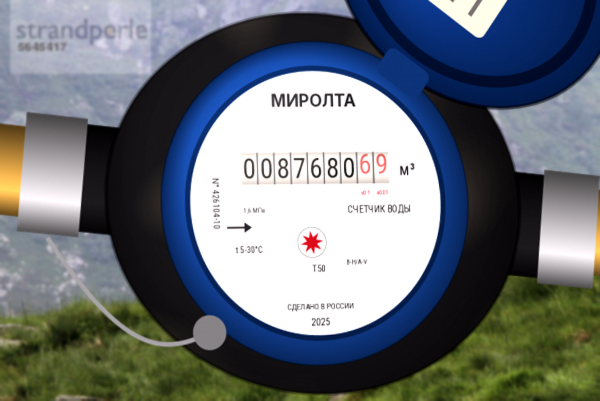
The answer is 87680.69 m³
